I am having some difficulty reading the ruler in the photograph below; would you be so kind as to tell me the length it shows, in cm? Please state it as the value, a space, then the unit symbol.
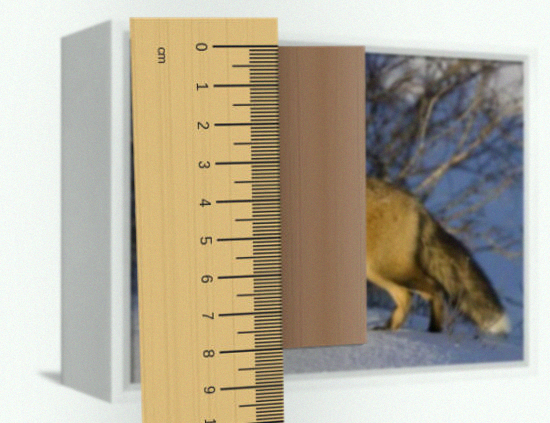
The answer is 8 cm
